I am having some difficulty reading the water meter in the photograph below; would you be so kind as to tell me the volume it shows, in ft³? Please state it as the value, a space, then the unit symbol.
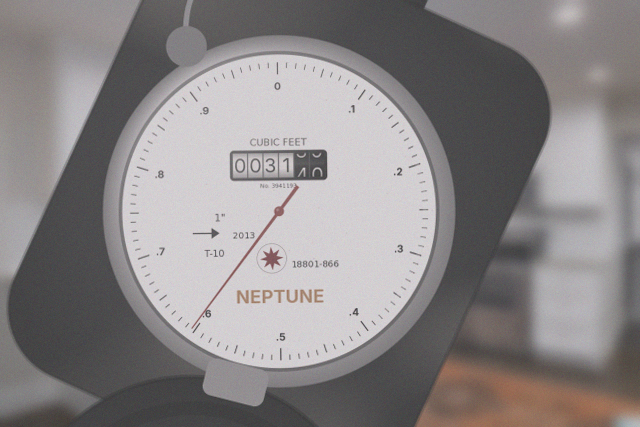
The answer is 3139.60 ft³
